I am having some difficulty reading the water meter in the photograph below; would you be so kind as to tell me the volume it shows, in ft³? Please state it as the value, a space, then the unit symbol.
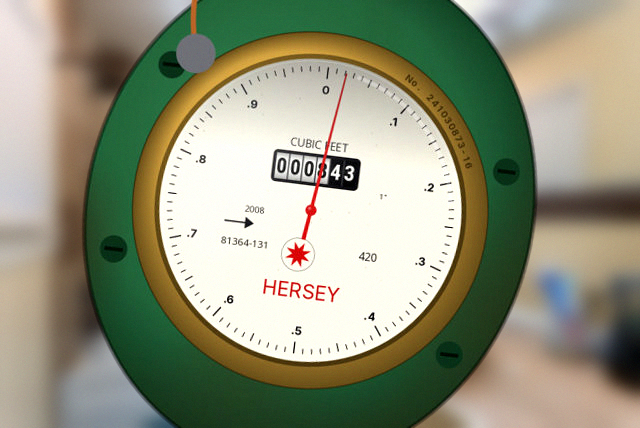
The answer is 843.02 ft³
